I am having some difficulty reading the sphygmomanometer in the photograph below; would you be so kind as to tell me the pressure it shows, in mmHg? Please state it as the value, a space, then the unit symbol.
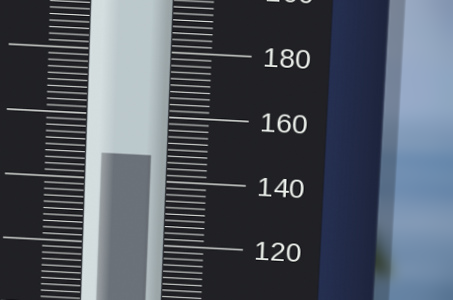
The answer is 148 mmHg
